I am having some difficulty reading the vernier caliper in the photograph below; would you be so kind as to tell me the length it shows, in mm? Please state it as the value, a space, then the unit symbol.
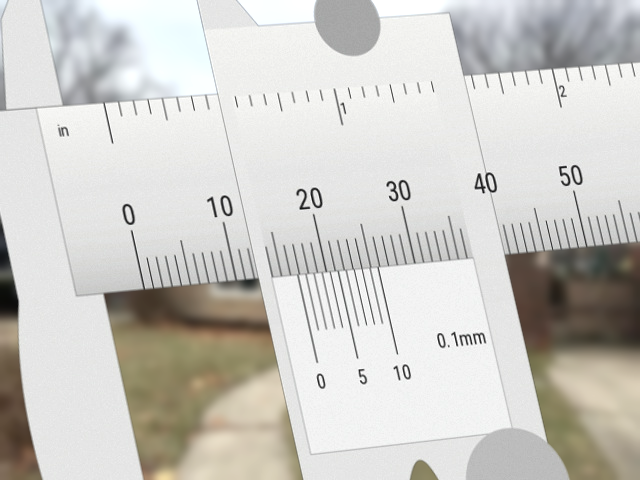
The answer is 16.8 mm
